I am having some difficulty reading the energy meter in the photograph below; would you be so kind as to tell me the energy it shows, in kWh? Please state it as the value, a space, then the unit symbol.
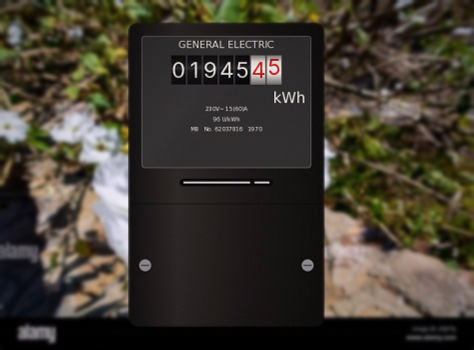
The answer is 1945.45 kWh
